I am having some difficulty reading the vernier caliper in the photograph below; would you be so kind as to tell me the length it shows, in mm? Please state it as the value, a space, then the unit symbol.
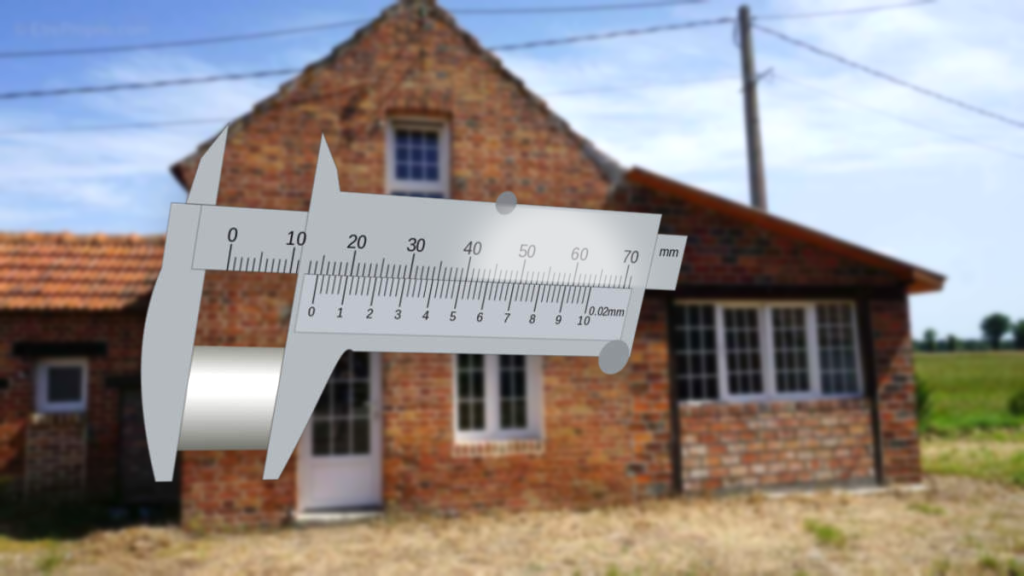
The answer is 14.5 mm
